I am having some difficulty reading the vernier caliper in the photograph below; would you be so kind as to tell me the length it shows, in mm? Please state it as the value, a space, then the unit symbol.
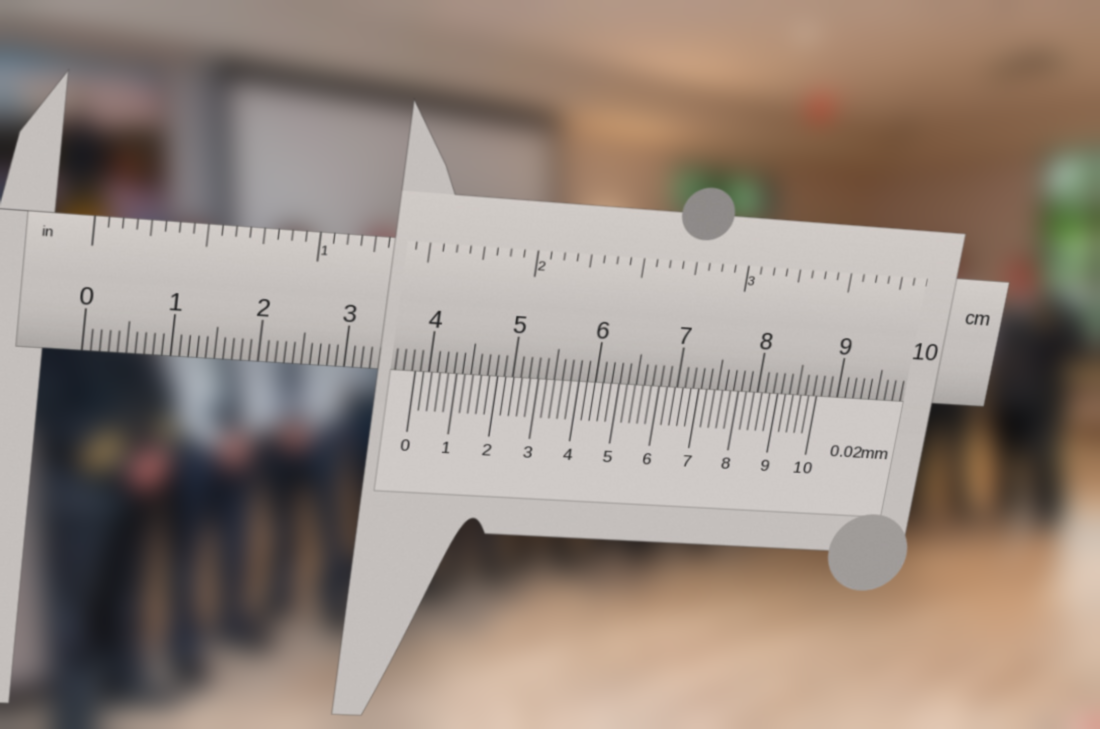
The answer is 38.4 mm
